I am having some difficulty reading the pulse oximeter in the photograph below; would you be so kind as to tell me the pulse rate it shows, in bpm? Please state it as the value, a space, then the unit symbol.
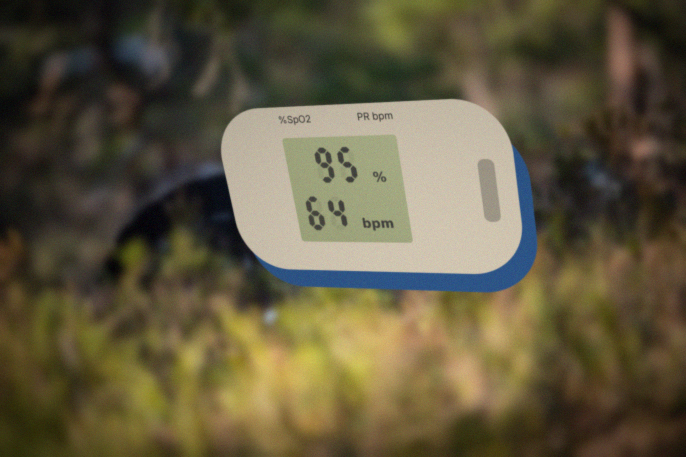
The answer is 64 bpm
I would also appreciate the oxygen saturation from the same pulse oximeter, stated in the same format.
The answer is 95 %
